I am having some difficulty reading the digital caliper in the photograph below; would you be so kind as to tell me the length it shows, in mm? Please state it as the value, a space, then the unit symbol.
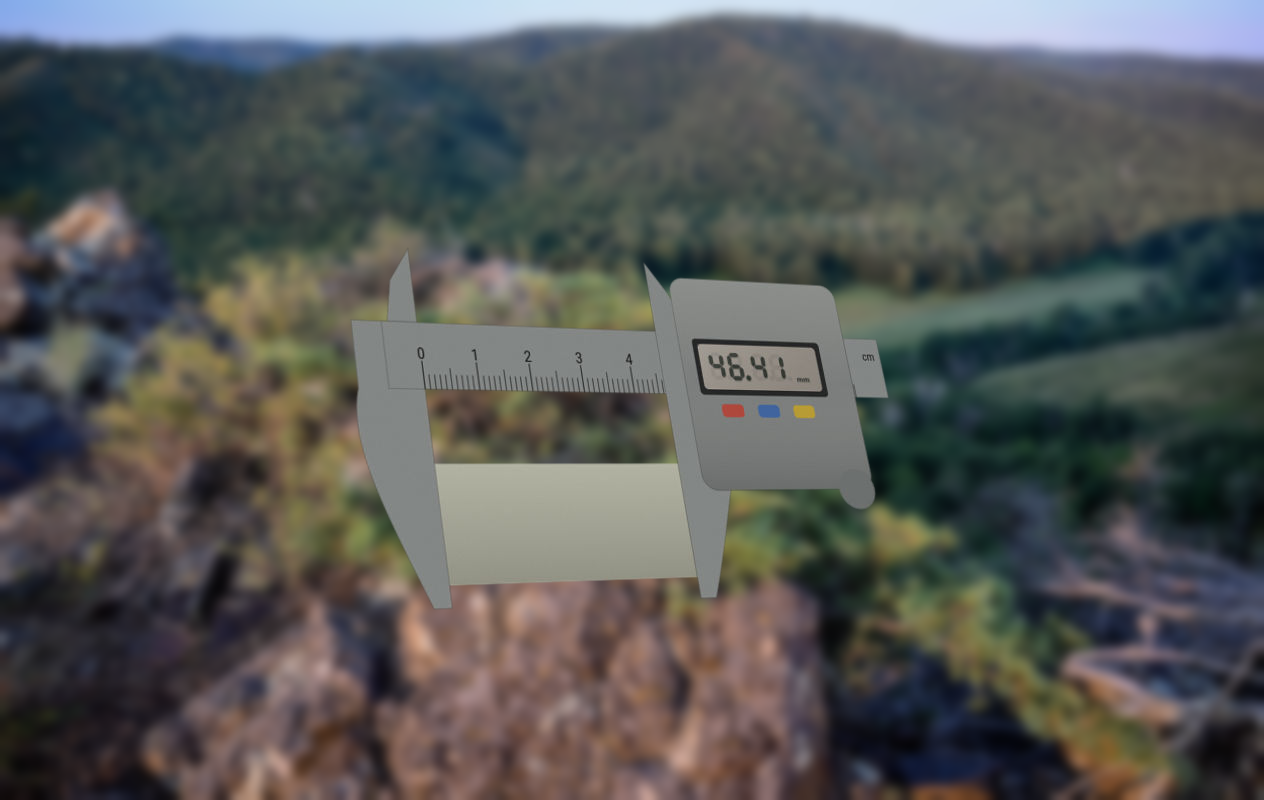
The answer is 46.41 mm
